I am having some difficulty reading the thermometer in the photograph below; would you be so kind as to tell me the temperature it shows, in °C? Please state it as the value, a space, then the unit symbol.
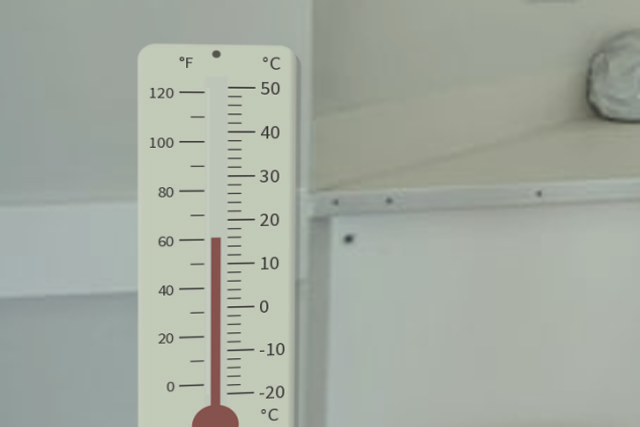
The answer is 16 °C
